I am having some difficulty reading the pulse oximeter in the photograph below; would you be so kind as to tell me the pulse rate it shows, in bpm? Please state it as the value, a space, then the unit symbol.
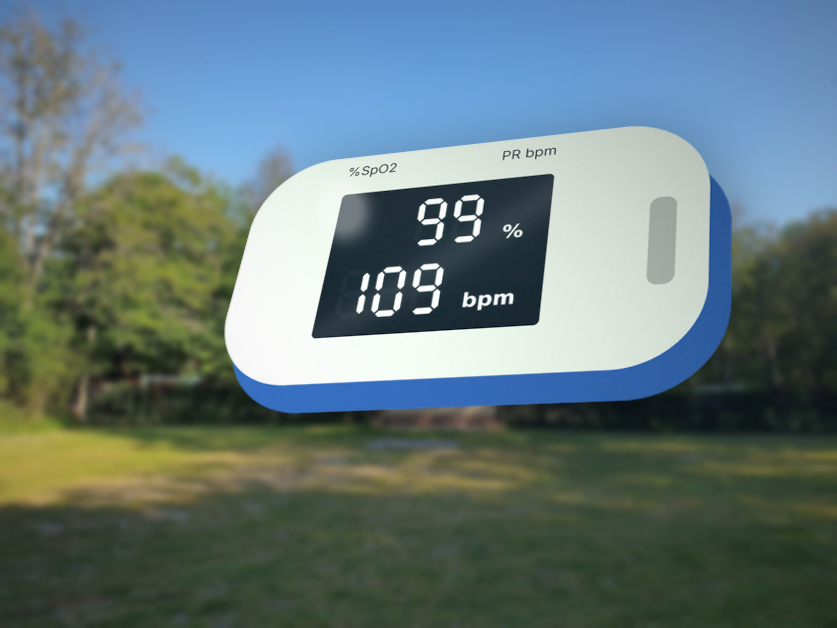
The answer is 109 bpm
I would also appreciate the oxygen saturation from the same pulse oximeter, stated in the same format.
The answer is 99 %
